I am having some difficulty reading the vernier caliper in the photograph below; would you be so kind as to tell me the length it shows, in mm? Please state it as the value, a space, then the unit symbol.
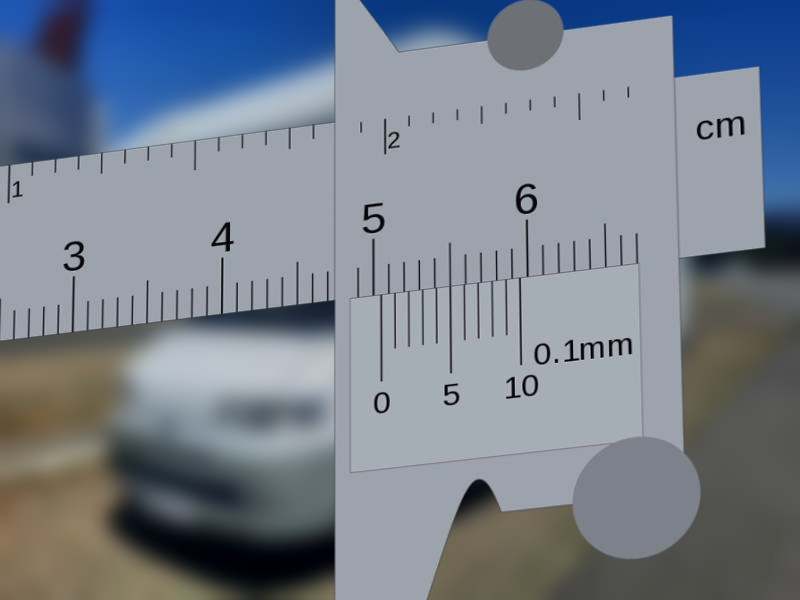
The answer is 50.5 mm
